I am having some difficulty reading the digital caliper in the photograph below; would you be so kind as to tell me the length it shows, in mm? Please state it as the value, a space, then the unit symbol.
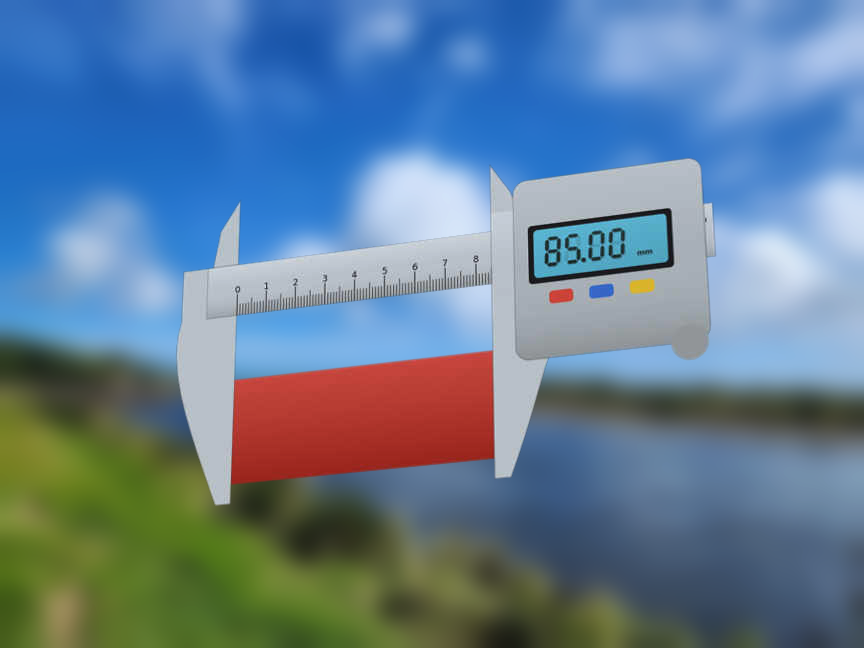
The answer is 85.00 mm
